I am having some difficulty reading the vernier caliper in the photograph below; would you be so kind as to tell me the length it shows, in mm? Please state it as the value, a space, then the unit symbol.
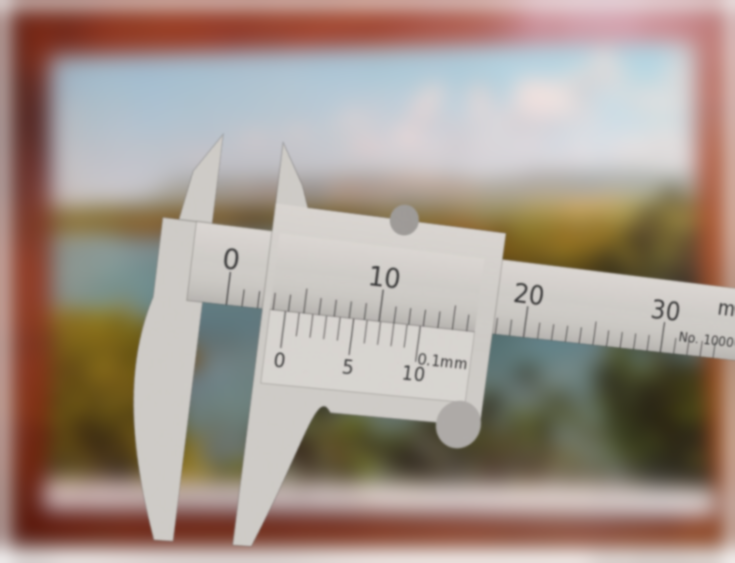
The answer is 3.8 mm
